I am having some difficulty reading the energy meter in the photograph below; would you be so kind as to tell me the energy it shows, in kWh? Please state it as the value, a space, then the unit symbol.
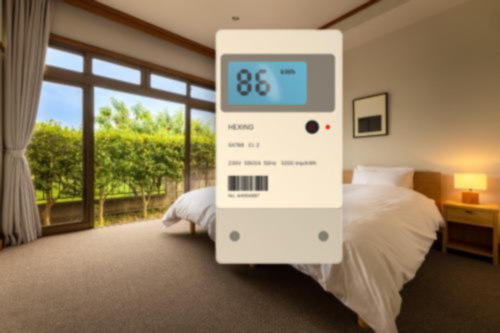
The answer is 86 kWh
